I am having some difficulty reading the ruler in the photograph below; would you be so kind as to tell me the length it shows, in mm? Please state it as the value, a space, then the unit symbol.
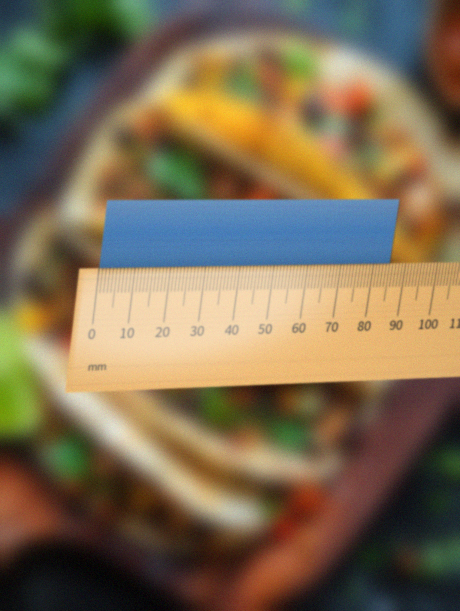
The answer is 85 mm
